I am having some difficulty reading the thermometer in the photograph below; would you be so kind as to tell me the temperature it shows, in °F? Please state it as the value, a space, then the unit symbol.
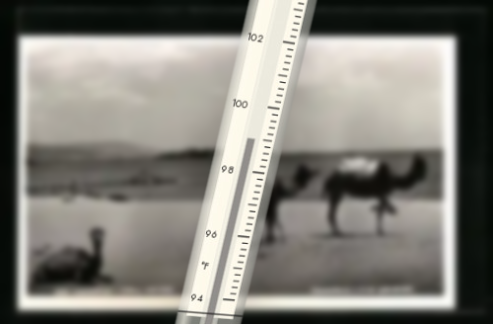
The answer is 99 °F
